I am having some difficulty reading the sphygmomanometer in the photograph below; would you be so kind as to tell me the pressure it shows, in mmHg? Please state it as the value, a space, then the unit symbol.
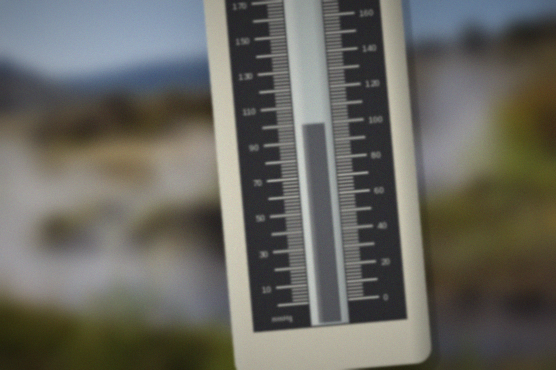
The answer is 100 mmHg
